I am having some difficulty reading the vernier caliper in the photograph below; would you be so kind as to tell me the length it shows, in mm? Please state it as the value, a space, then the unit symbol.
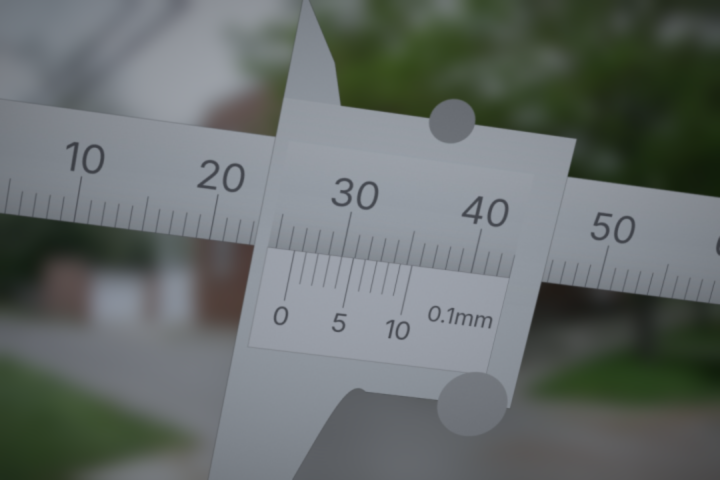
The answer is 26.4 mm
